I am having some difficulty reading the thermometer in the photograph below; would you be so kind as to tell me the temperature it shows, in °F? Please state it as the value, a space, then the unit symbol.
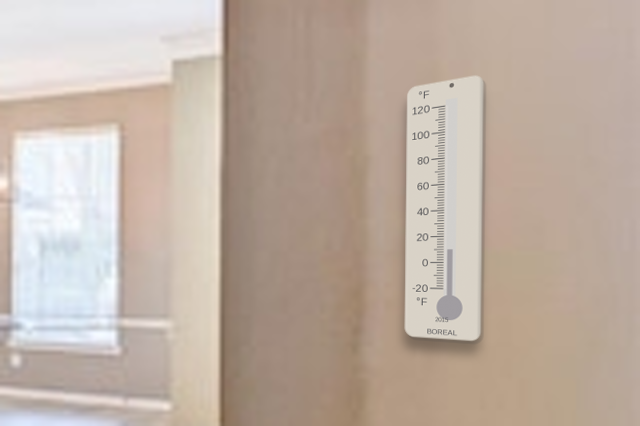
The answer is 10 °F
